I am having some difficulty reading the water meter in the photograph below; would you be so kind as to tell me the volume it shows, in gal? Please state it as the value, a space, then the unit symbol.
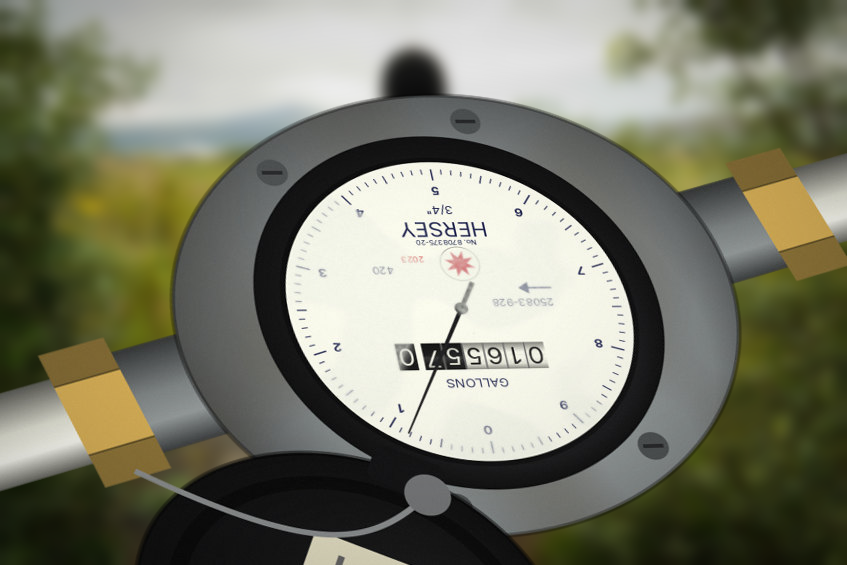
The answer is 165570.8 gal
